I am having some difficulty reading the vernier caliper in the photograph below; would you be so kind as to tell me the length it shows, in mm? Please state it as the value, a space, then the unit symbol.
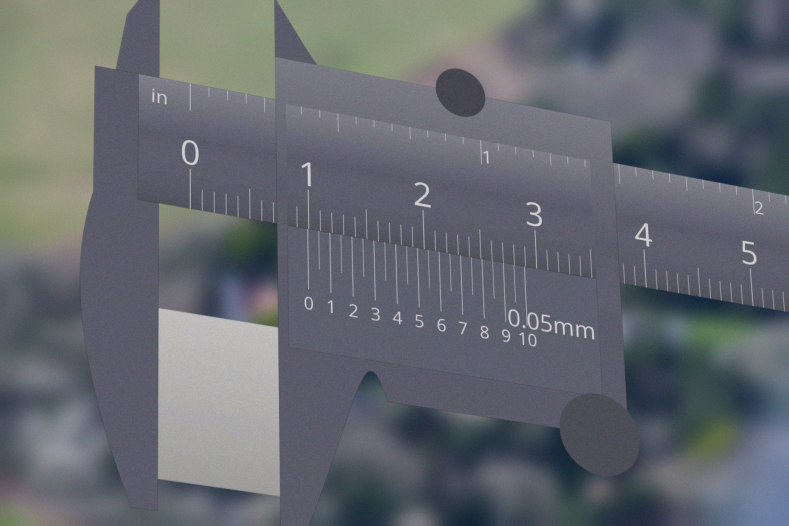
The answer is 9.9 mm
